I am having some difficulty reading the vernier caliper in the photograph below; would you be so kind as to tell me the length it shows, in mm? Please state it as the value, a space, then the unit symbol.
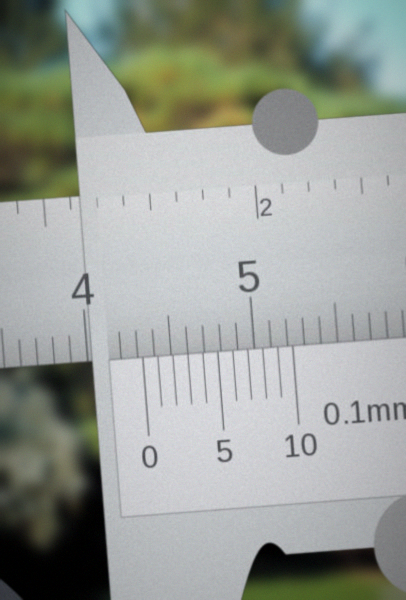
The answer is 43.3 mm
